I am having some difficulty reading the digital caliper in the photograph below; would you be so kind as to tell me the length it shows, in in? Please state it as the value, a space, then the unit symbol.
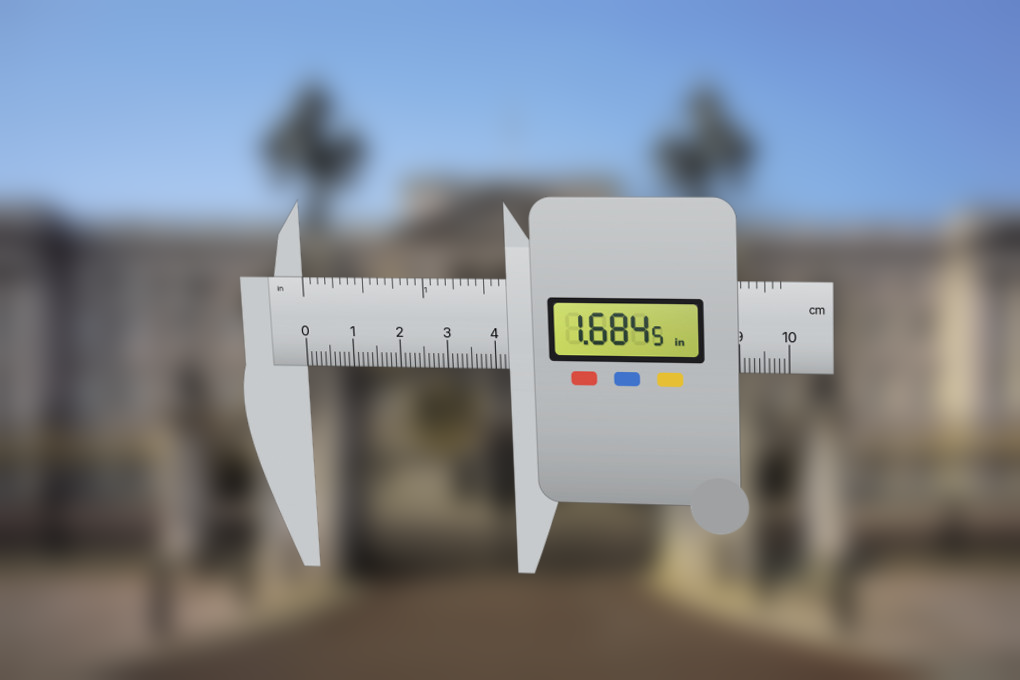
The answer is 1.6845 in
